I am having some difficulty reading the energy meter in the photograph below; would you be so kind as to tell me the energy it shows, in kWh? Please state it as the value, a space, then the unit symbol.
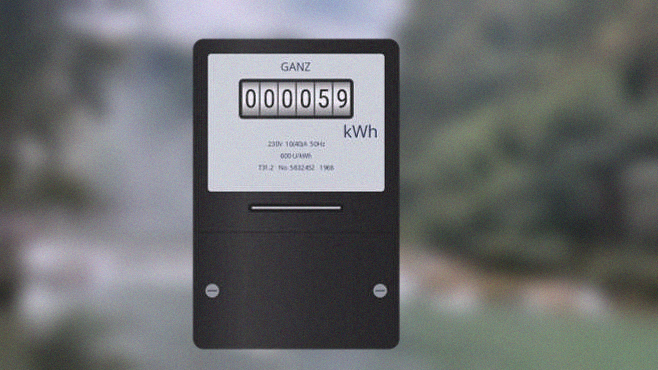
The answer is 59 kWh
